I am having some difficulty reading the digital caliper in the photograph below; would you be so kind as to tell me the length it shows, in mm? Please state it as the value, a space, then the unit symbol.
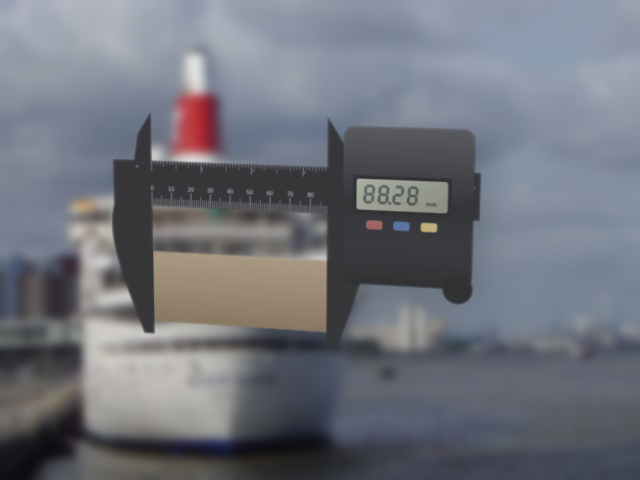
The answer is 88.28 mm
